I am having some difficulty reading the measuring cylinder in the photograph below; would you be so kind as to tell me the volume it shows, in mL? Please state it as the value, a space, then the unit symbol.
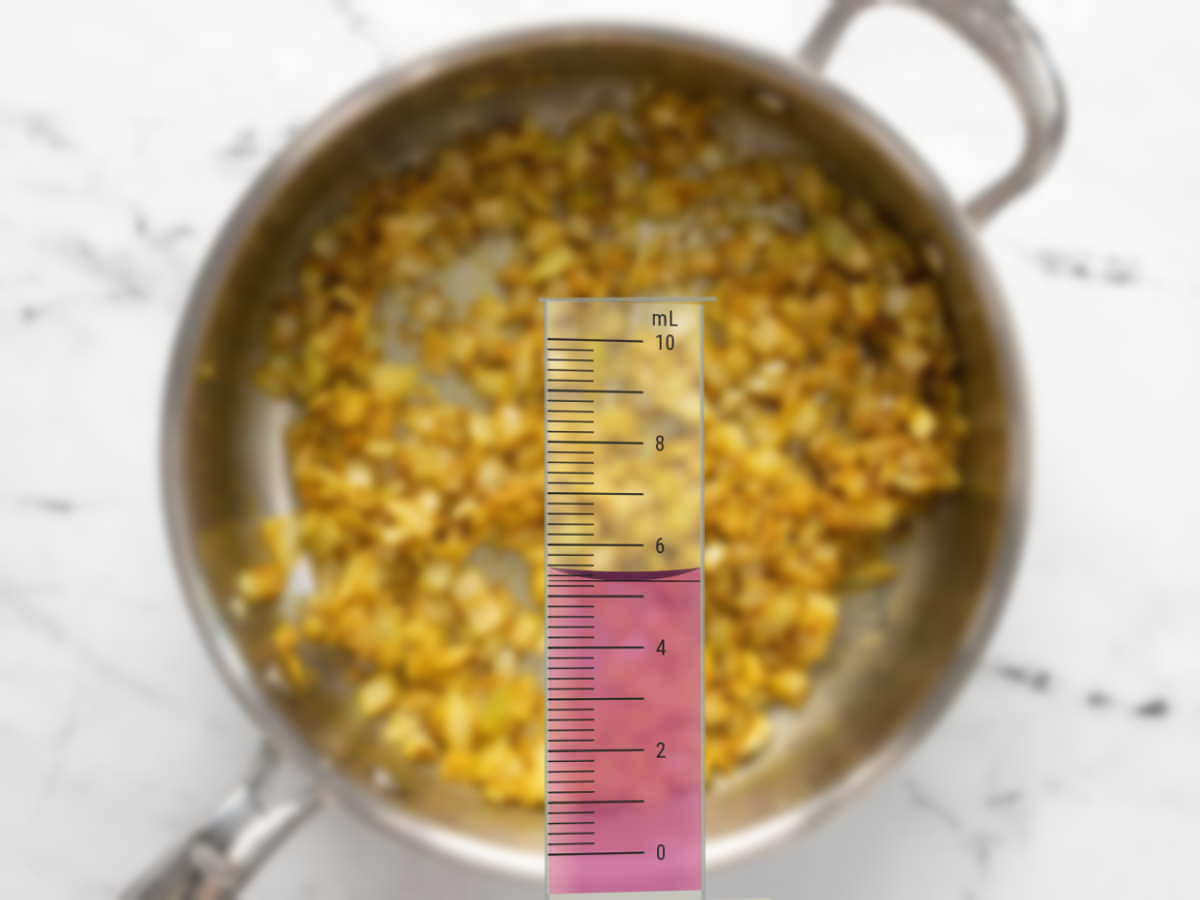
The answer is 5.3 mL
